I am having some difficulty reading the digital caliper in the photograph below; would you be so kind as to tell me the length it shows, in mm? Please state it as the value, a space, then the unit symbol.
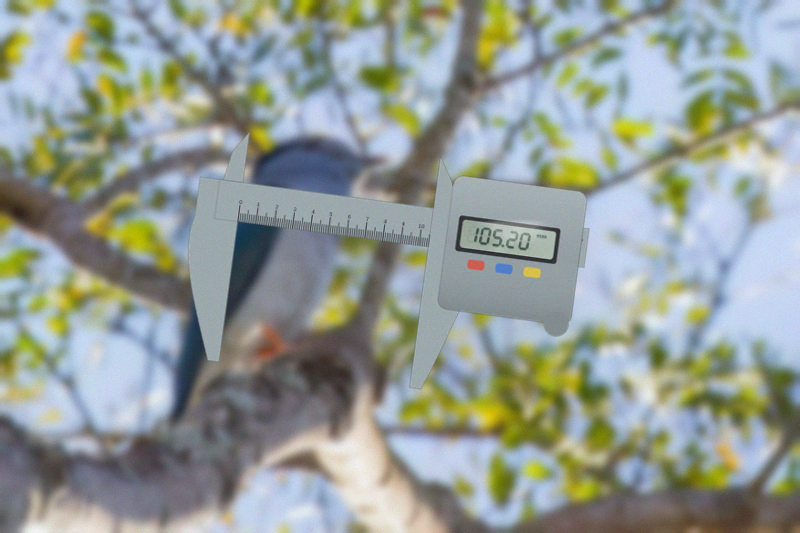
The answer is 105.20 mm
